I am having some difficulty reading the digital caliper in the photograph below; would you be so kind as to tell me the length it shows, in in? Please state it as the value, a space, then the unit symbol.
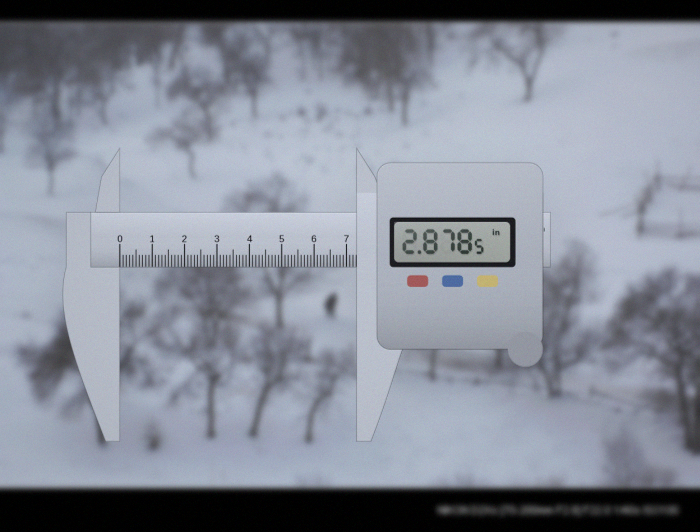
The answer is 2.8785 in
